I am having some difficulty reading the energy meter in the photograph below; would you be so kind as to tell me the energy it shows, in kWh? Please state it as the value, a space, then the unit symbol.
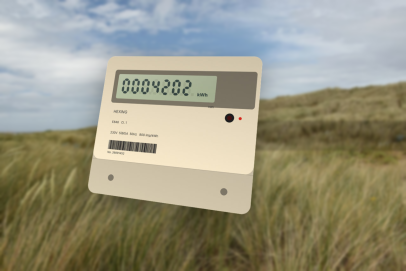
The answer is 4202 kWh
